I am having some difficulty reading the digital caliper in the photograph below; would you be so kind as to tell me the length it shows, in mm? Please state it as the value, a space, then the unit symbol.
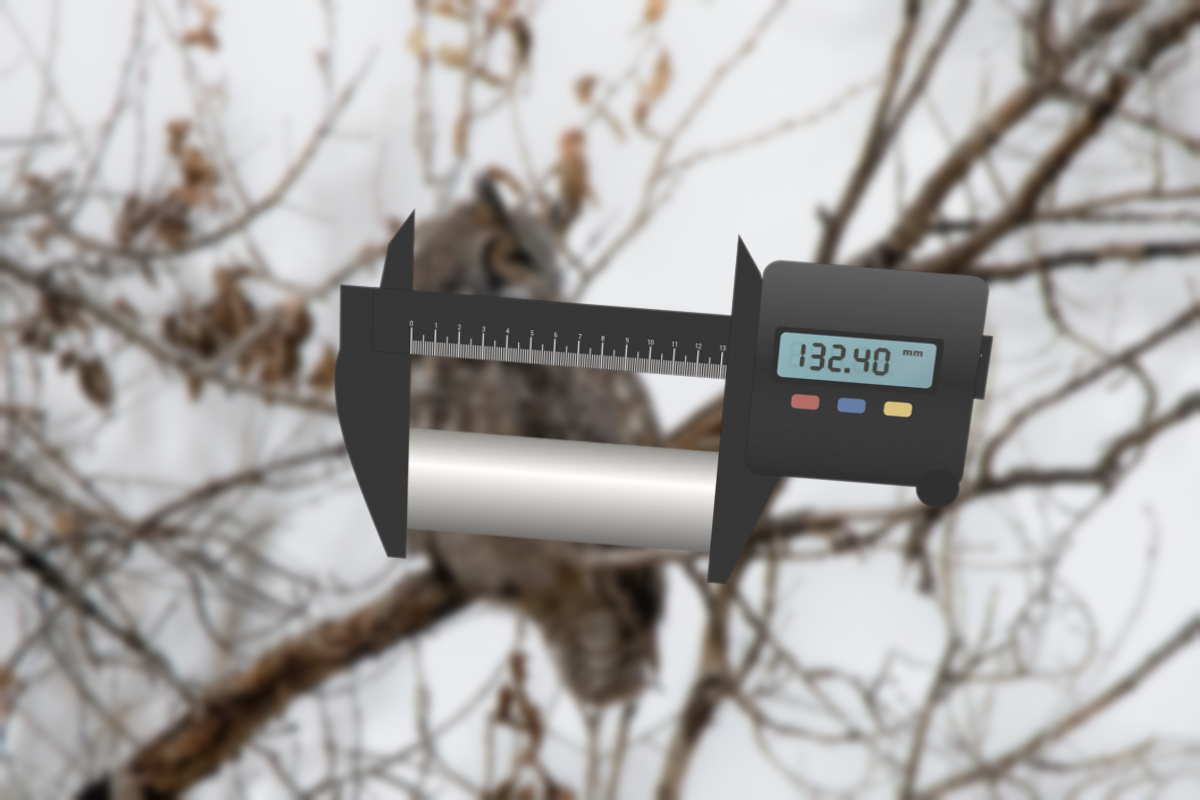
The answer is 132.40 mm
